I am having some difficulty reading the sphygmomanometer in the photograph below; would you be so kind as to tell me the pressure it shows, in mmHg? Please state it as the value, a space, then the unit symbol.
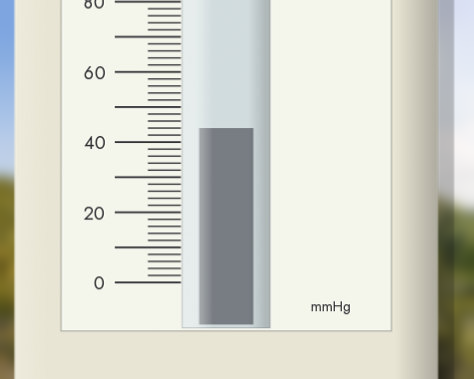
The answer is 44 mmHg
